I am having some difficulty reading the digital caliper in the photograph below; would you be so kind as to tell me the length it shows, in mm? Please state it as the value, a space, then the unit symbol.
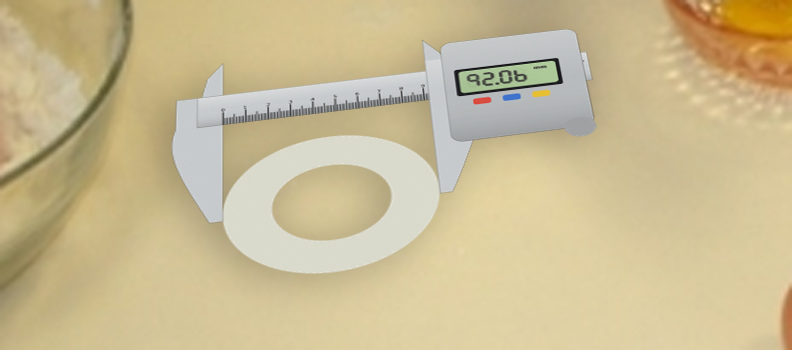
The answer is 92.06 mm
